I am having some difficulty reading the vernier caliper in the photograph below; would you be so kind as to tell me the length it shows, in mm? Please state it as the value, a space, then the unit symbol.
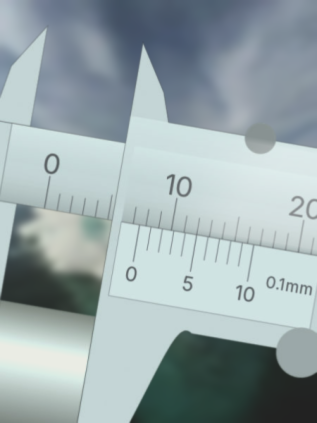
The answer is 7.5 mm
